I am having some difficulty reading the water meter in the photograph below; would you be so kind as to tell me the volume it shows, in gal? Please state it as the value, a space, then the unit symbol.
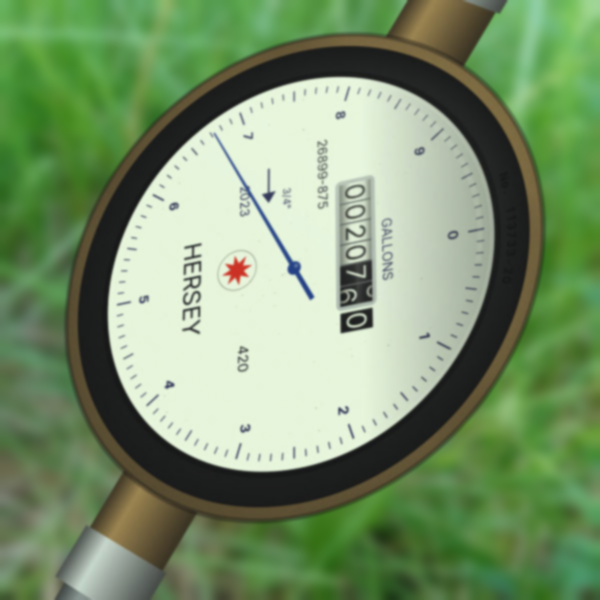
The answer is 20756.7 gal
